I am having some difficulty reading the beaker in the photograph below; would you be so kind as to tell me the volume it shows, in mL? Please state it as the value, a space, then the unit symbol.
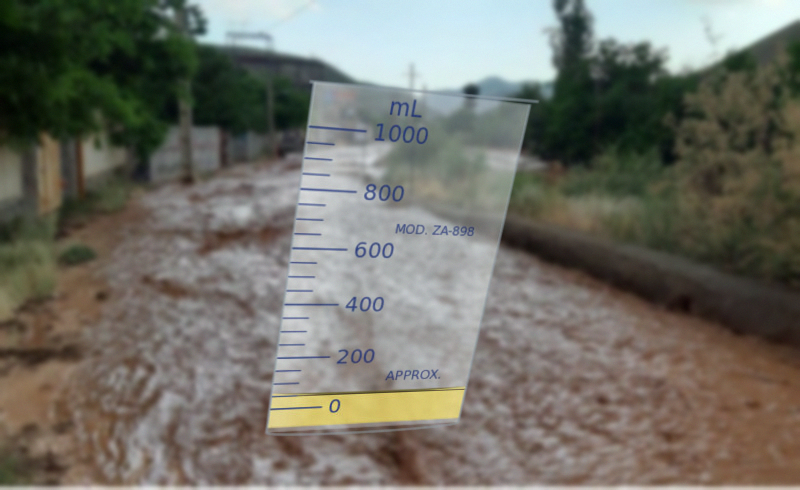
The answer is 50 mL
